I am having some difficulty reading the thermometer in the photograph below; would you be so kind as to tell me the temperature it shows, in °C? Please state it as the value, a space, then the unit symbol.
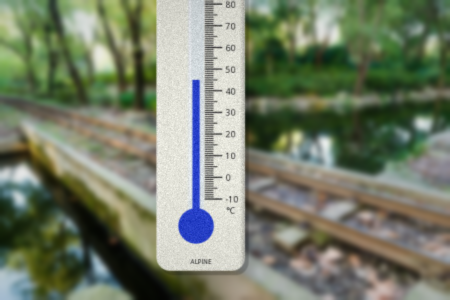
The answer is 45 °C
